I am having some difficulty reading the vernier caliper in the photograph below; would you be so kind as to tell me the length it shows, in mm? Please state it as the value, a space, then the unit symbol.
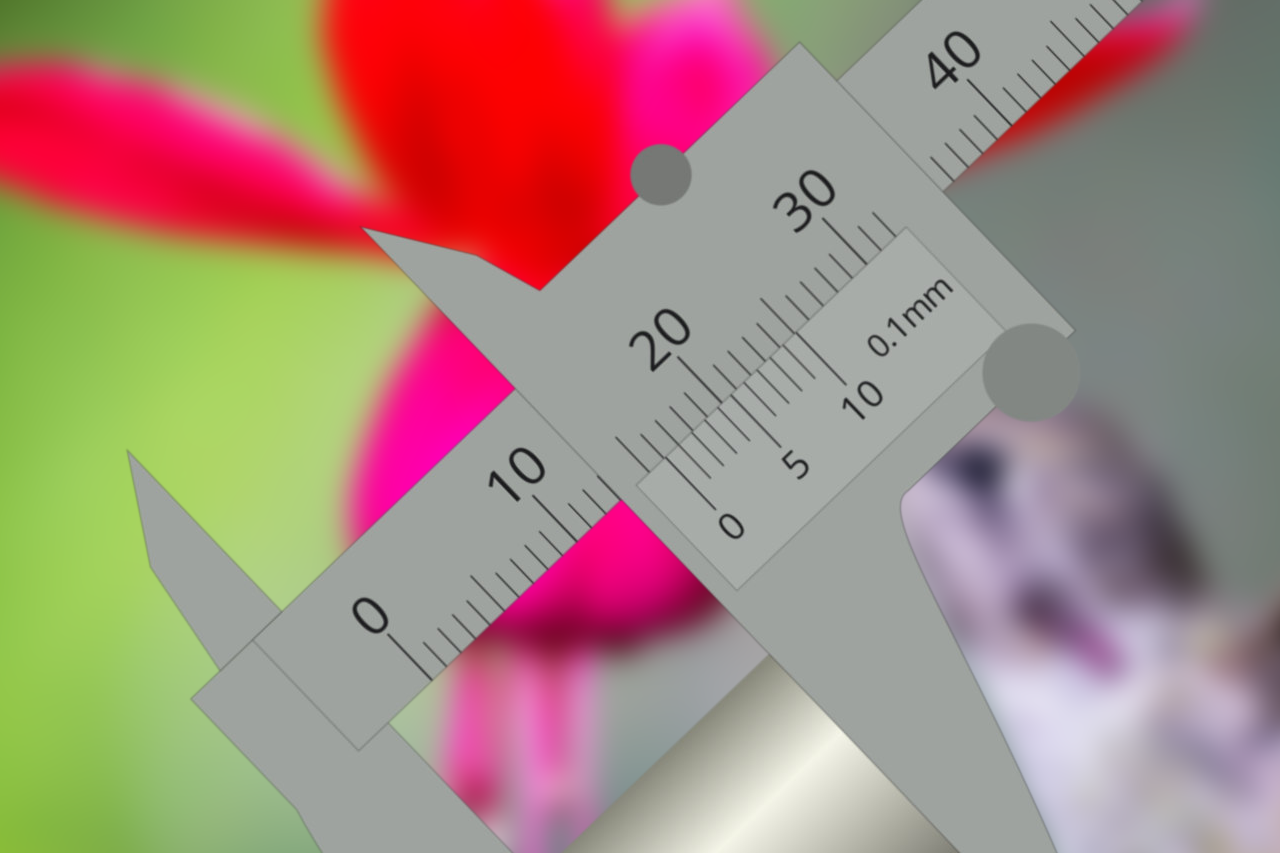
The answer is 16.1 mm
